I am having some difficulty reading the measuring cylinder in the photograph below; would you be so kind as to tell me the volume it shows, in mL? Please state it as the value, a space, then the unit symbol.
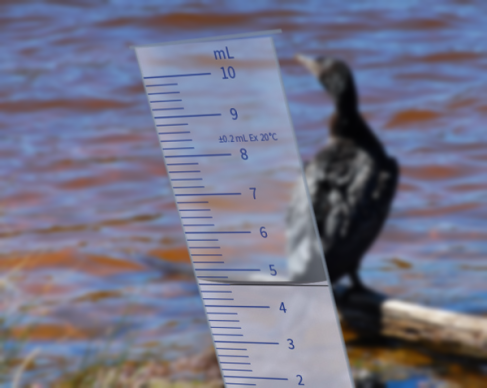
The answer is 4.6 mL
